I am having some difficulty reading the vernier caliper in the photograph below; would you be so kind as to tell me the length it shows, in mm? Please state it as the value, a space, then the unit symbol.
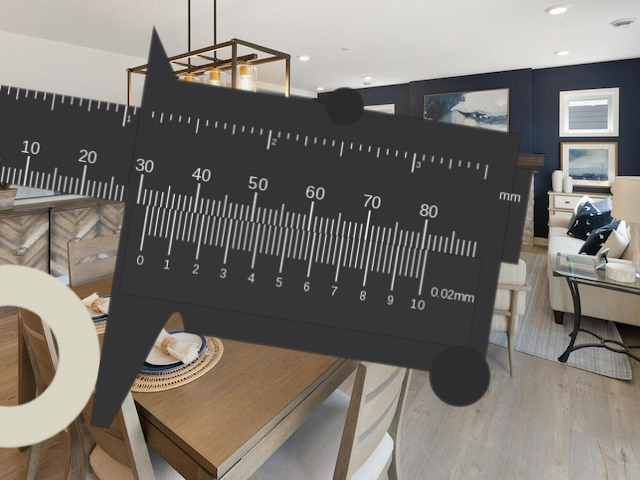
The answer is 31.8 mm
